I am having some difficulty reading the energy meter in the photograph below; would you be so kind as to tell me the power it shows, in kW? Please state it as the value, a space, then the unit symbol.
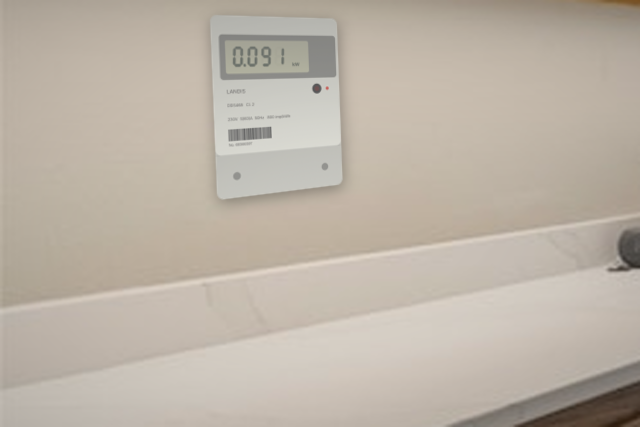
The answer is 0.091 kW
